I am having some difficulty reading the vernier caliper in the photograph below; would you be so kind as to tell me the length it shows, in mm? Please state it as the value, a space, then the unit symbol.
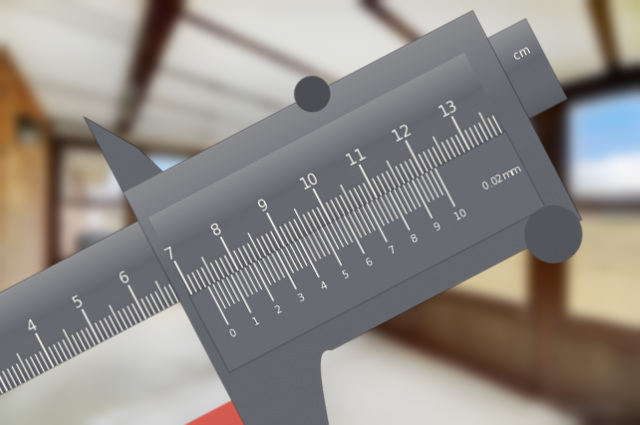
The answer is 73.5 mm
